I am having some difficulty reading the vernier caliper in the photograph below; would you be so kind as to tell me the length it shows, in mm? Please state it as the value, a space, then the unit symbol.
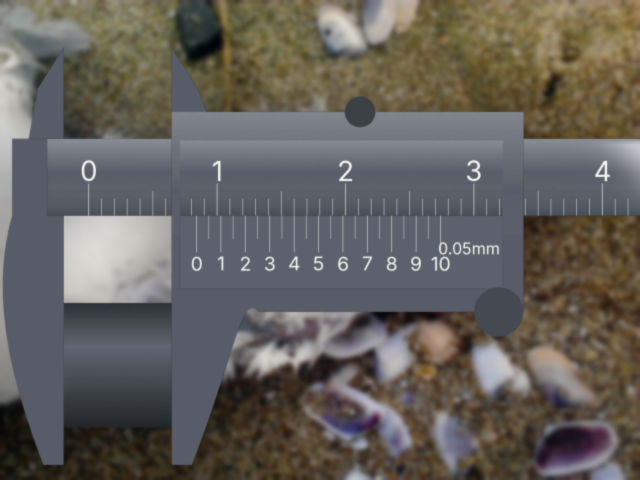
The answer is 8.4 mm
